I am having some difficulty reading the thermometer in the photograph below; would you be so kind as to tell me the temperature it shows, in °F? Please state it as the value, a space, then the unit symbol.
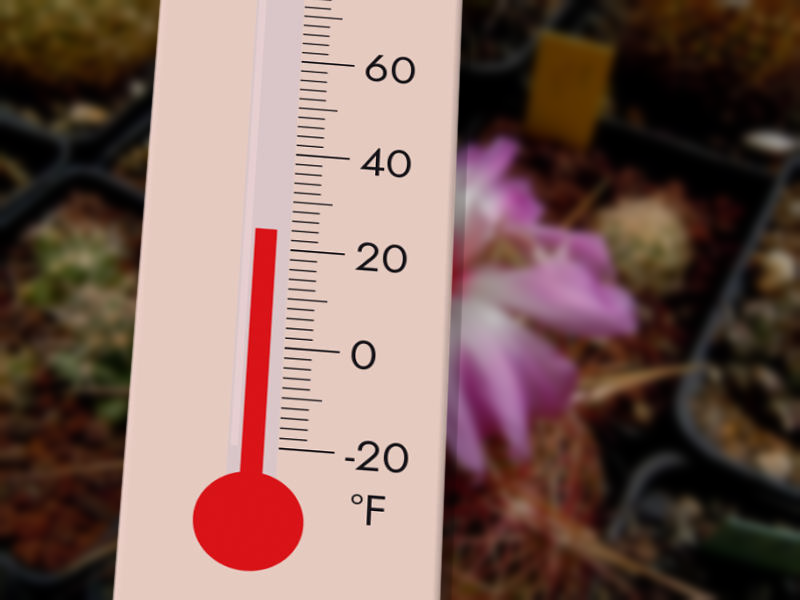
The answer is 24 °F
